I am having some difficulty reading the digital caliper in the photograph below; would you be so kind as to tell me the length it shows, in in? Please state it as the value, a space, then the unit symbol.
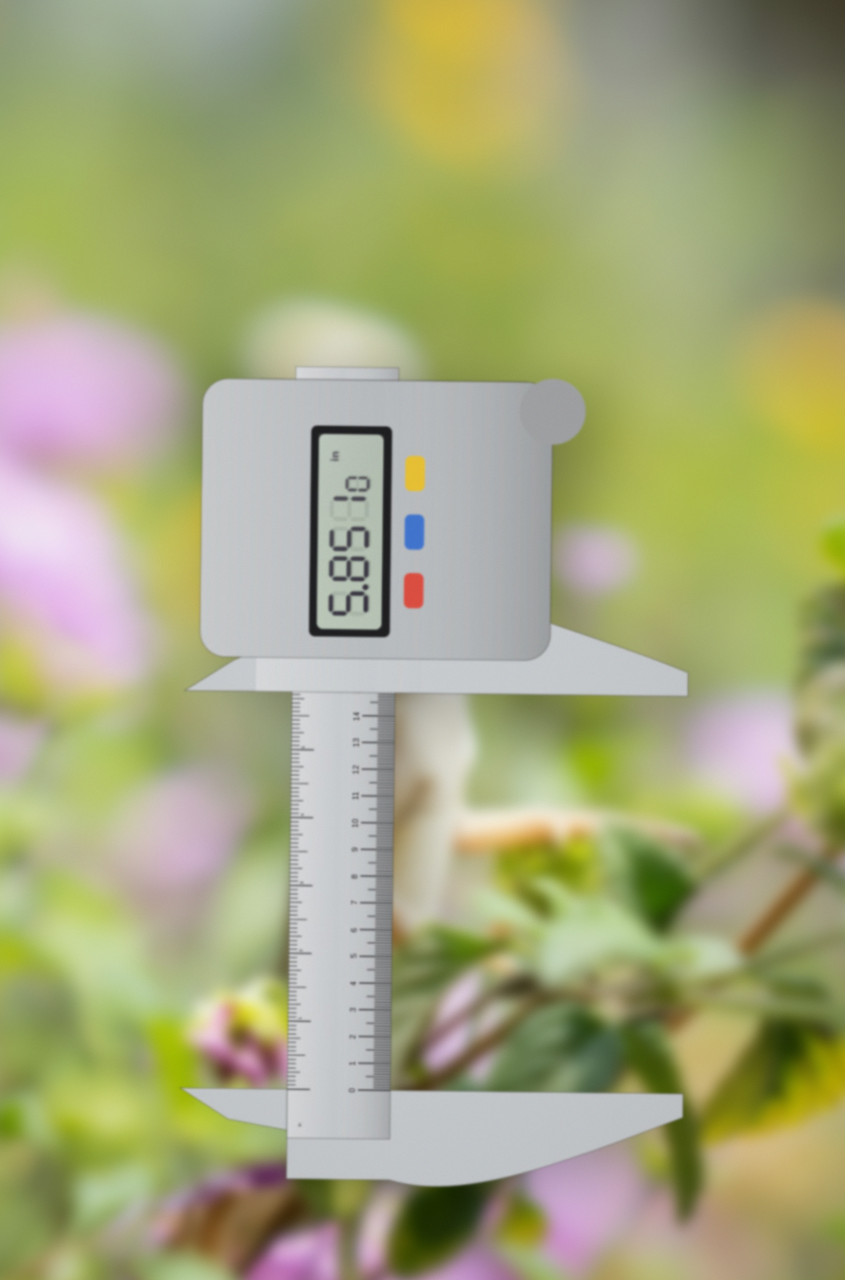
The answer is 5.8510 in
